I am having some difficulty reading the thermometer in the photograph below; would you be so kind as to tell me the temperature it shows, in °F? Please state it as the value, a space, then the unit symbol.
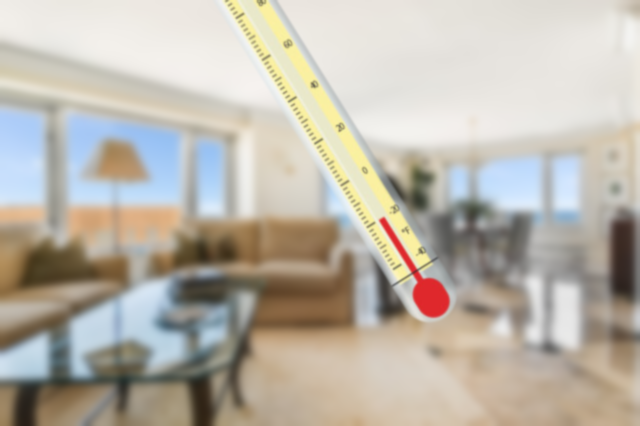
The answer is -20 °F
